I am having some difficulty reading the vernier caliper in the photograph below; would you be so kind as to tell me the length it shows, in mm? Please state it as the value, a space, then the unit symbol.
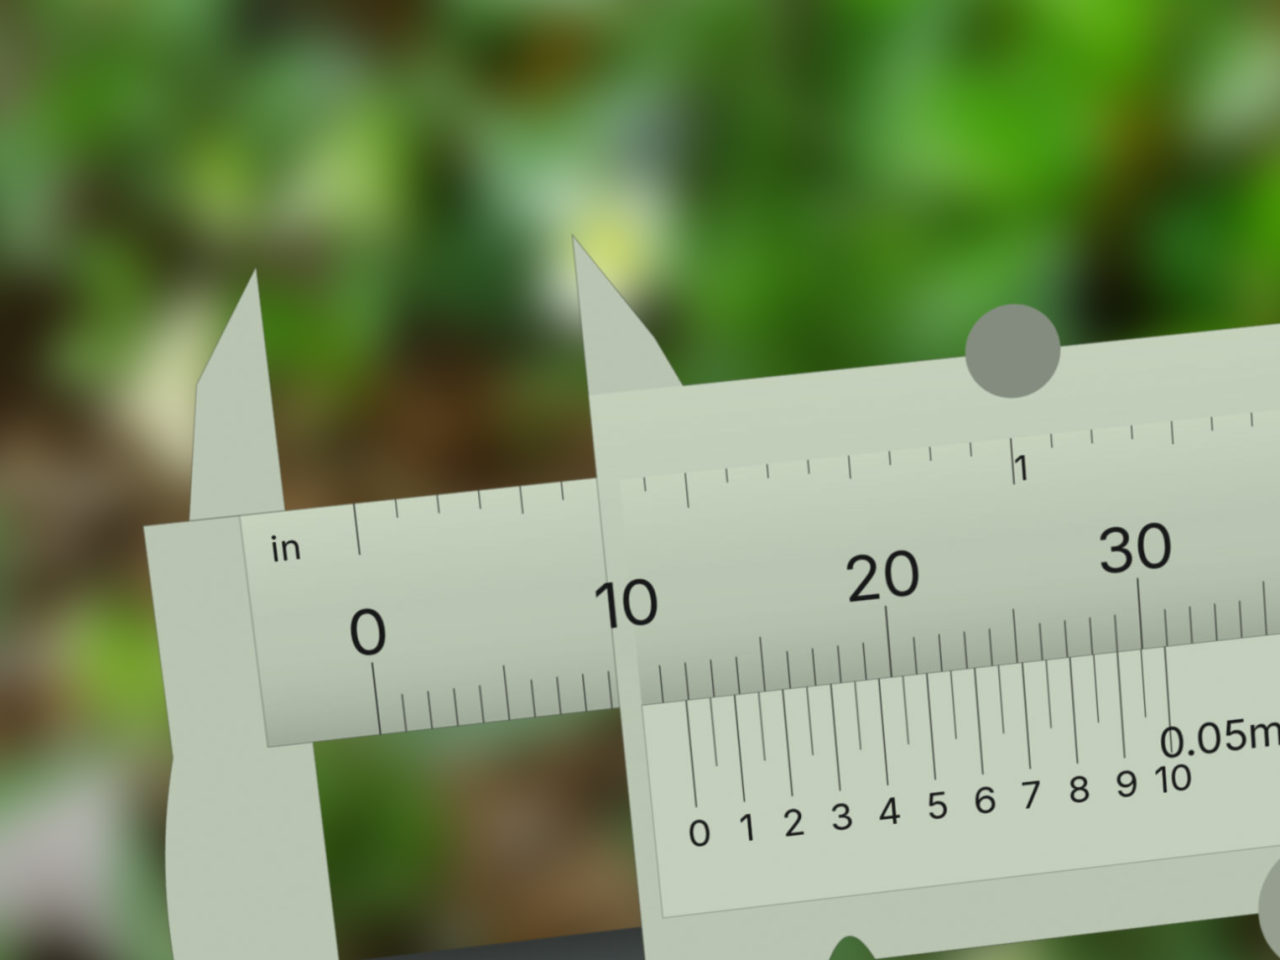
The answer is 11.9 mm
